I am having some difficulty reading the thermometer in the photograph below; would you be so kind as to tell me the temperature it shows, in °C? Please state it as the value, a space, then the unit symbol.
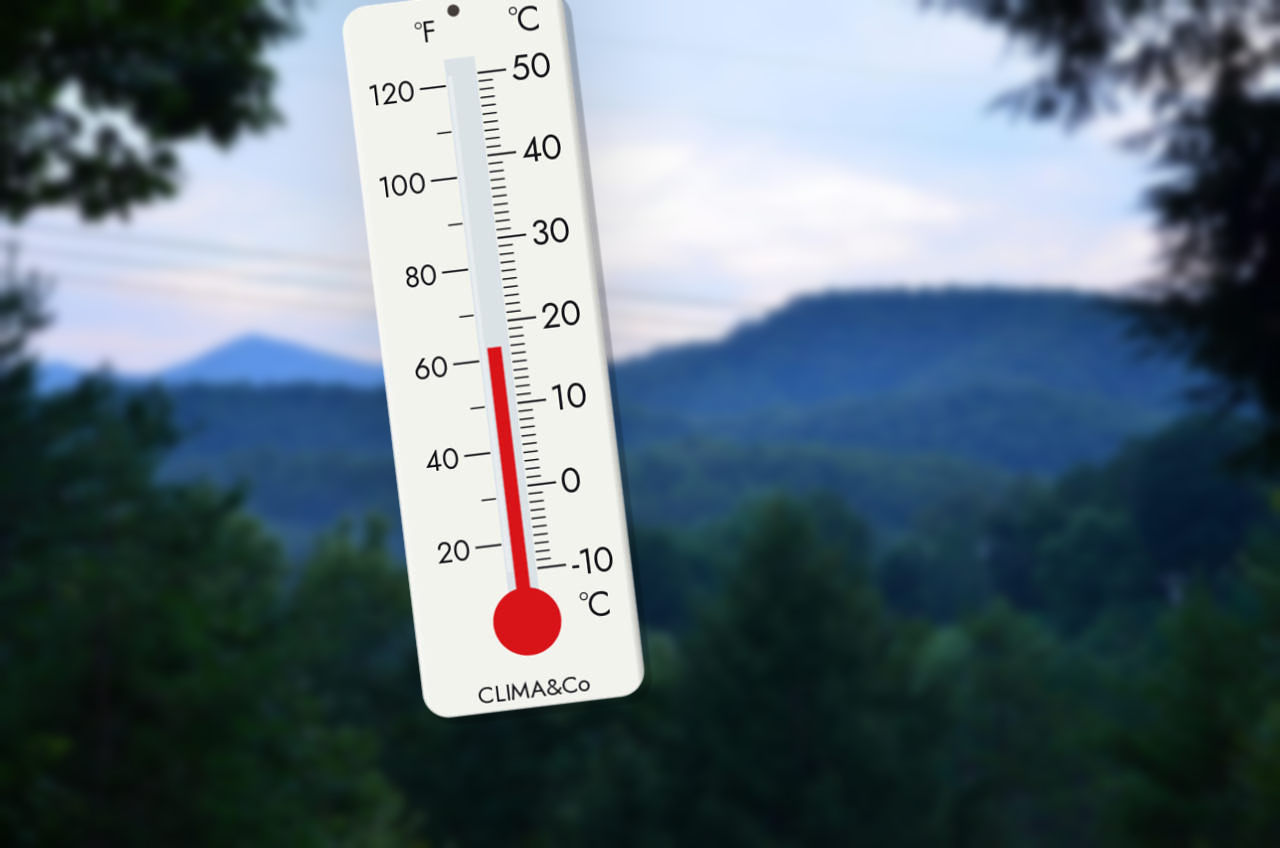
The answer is 17 °C
